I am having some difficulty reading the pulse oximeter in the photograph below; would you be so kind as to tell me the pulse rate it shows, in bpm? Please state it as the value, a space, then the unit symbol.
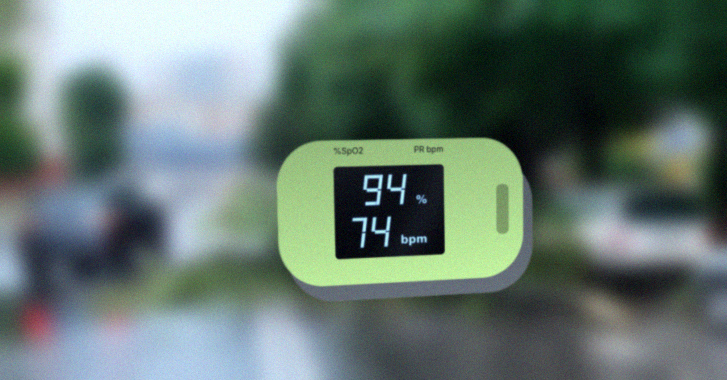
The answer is 74 bpm
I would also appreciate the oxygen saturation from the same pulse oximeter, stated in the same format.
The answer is 94 %
